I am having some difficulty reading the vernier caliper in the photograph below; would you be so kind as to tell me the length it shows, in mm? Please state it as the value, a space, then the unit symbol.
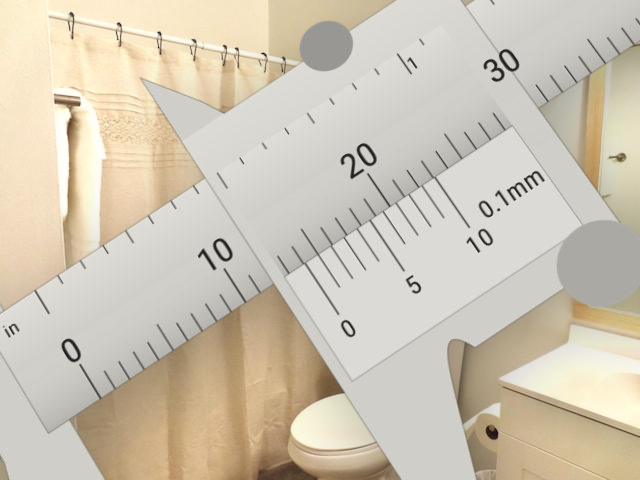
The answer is 14.1 mm
